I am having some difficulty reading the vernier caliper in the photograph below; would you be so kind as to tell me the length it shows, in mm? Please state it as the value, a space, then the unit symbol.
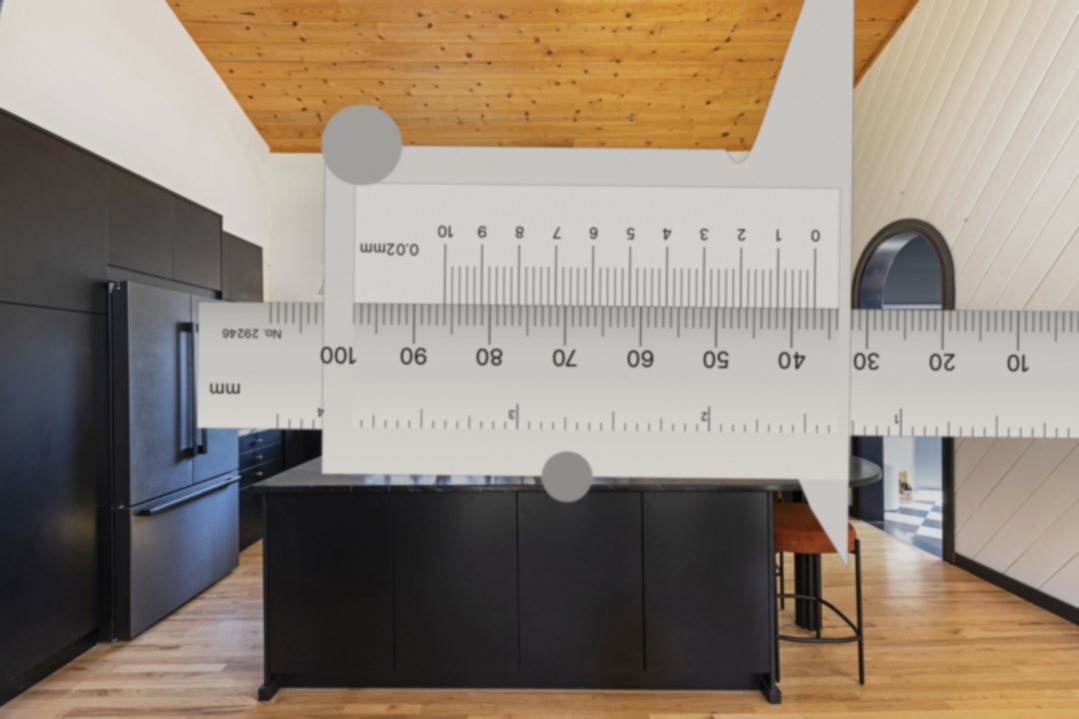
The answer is 37.0 mm
